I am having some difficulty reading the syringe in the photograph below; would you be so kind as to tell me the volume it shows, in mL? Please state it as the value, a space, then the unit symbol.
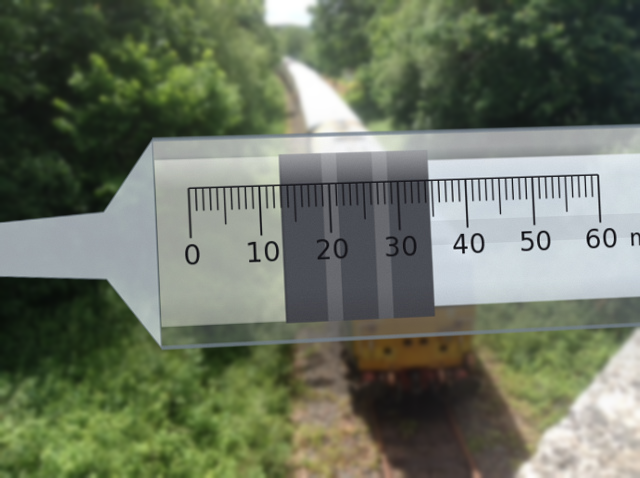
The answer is 13 mL
